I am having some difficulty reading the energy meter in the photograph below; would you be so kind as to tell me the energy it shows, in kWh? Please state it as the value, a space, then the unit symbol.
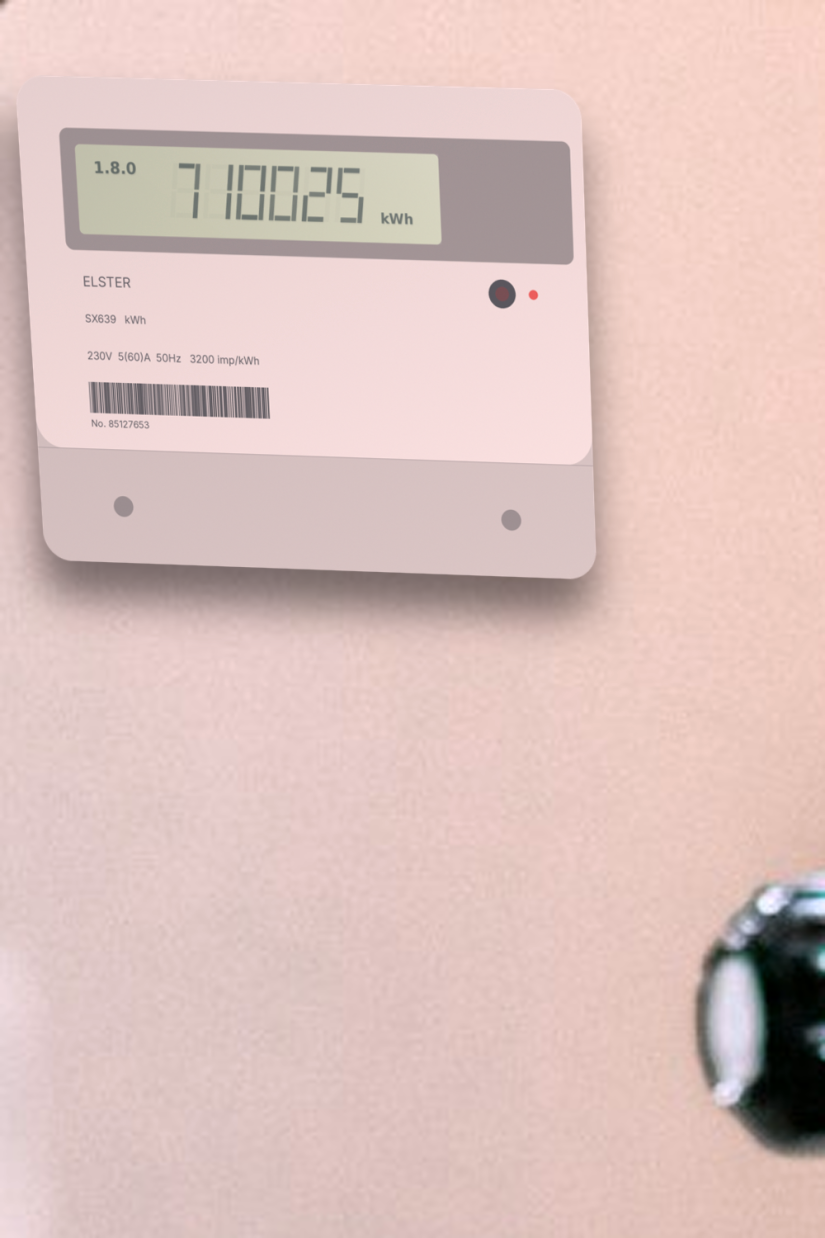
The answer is 710025 kWh
